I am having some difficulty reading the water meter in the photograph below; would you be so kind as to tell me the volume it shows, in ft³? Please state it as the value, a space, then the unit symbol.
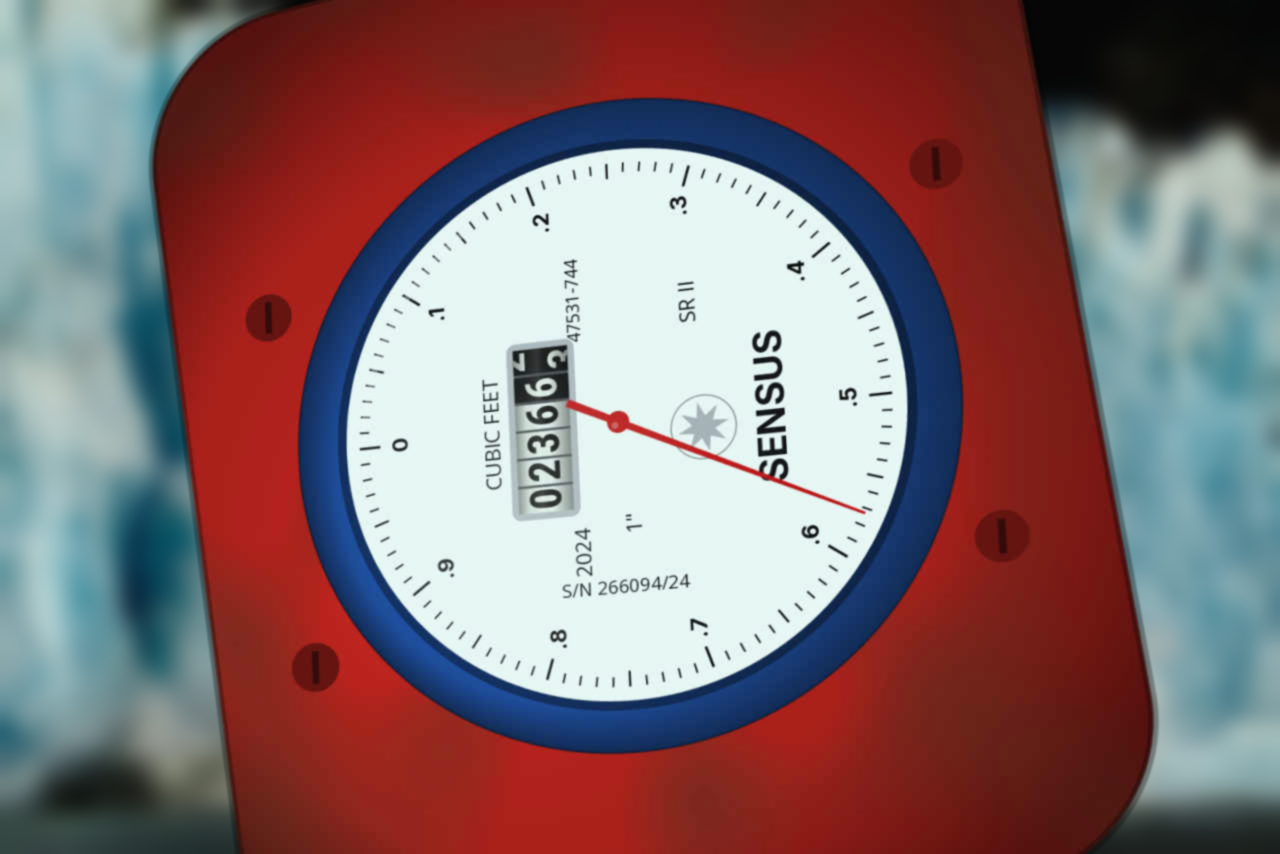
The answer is 23662.57 ft³
